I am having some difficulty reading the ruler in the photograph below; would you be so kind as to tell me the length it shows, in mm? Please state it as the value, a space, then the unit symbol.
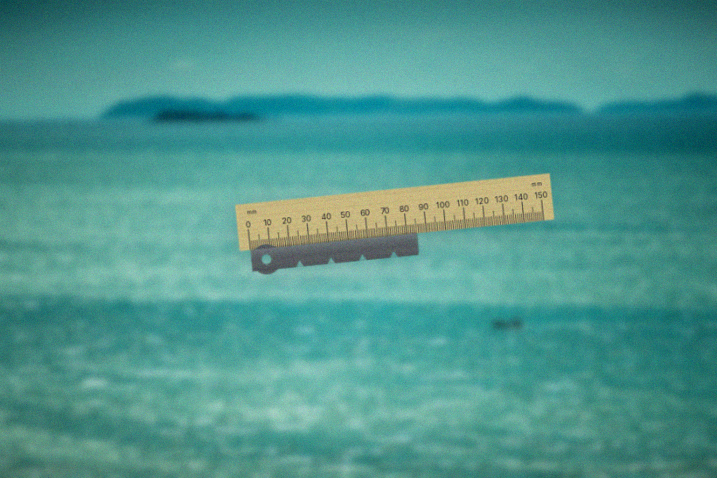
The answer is 85 mm
